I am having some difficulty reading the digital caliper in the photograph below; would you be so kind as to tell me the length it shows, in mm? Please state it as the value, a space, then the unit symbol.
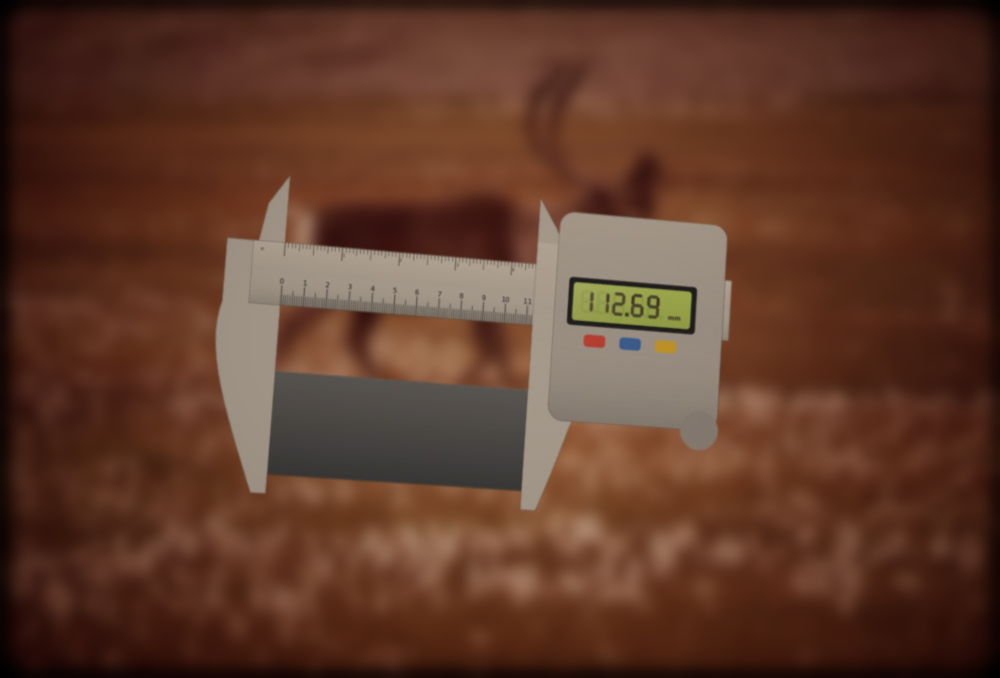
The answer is 112.69 mm
